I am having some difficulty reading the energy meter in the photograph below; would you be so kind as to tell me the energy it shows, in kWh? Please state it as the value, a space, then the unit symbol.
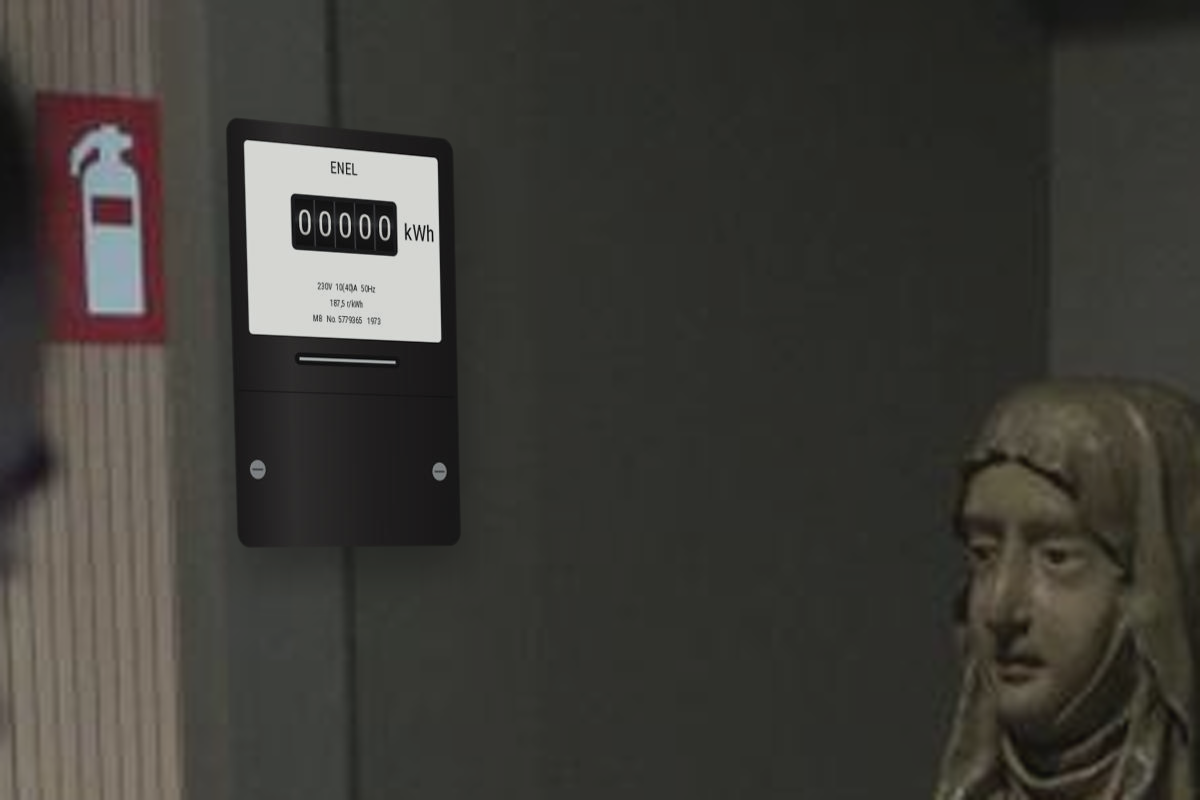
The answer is 0 kWh
